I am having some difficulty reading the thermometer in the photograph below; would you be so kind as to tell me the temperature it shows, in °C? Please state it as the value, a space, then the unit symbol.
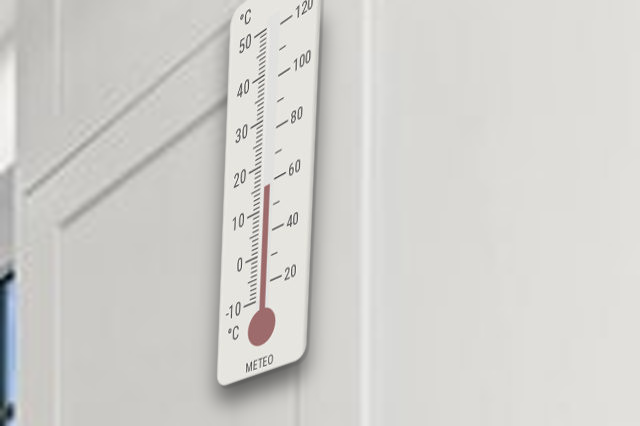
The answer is 15 °C
